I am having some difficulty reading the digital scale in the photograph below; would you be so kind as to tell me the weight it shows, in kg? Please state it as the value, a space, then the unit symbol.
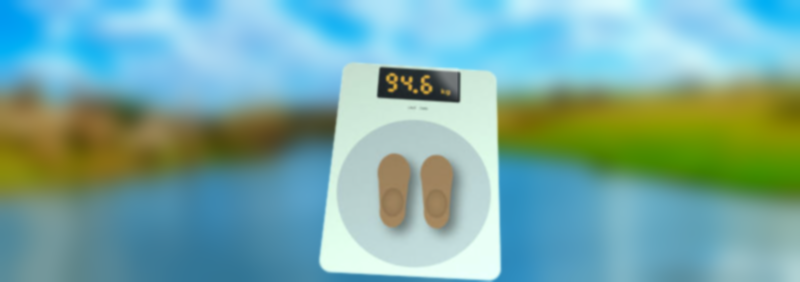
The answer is 94.6 kg
